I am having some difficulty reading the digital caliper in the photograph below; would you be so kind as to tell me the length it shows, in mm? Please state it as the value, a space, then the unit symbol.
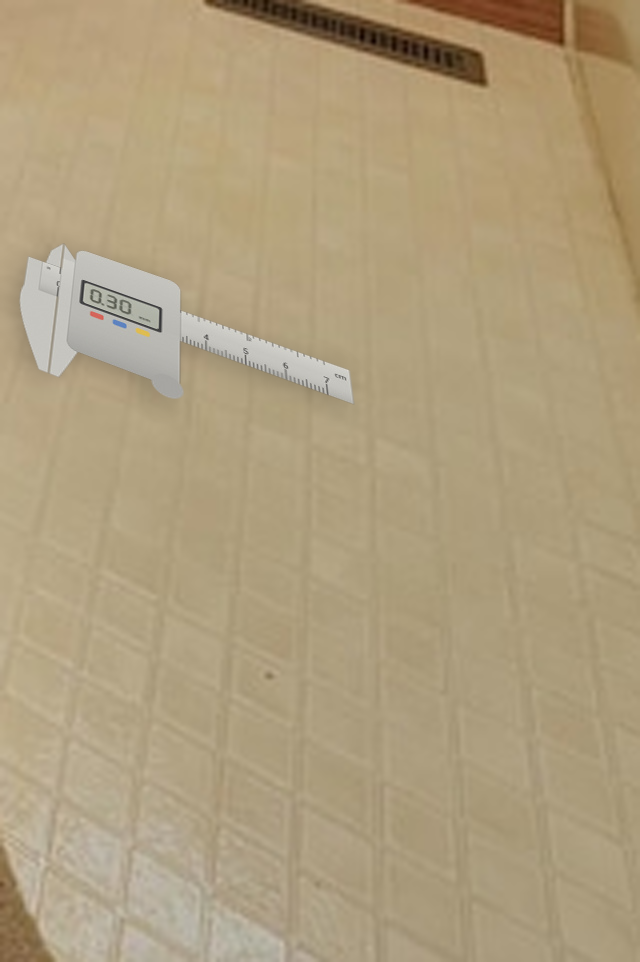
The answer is 0.30 mm
